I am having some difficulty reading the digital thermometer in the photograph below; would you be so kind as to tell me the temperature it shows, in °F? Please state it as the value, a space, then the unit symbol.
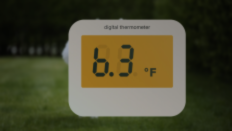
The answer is 6.3 °F
